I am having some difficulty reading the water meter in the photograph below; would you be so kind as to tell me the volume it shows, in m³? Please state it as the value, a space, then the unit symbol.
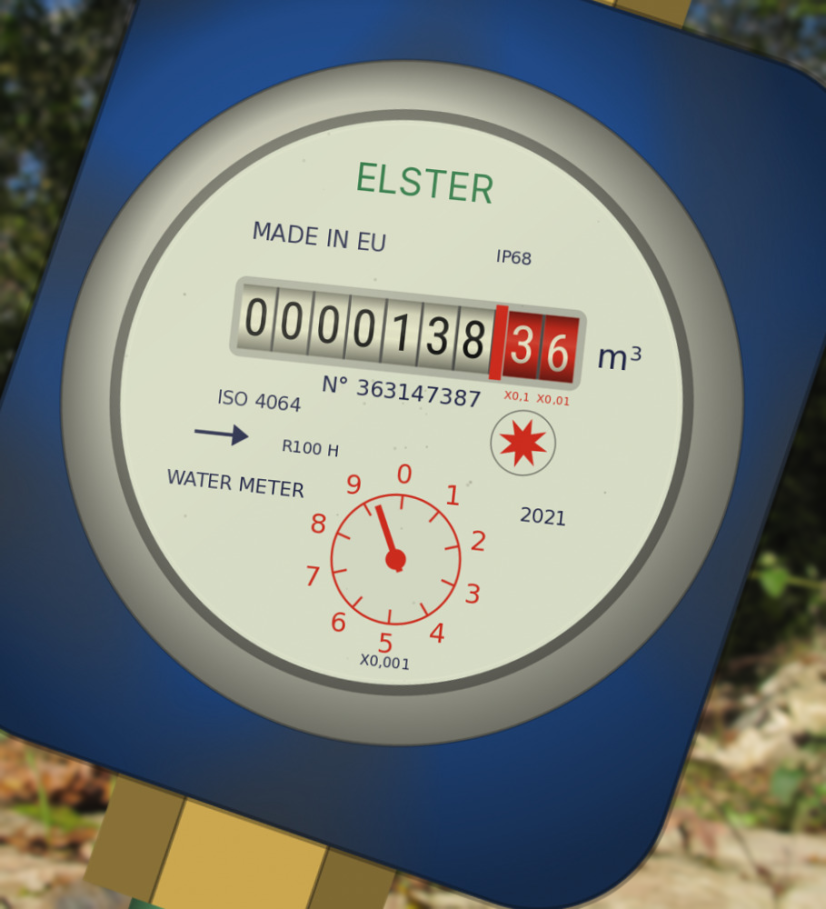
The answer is 138.359 m³
